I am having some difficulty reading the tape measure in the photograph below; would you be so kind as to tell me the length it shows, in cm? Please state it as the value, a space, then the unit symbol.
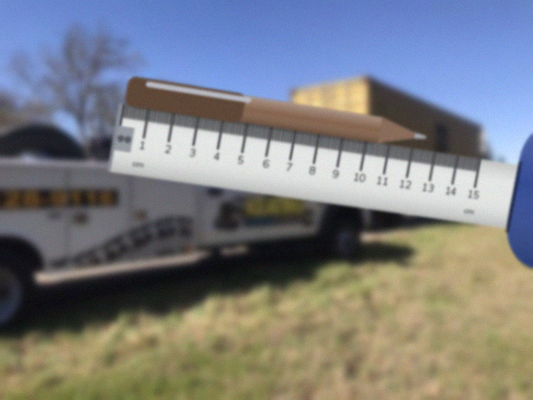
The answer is 12.5 cm
